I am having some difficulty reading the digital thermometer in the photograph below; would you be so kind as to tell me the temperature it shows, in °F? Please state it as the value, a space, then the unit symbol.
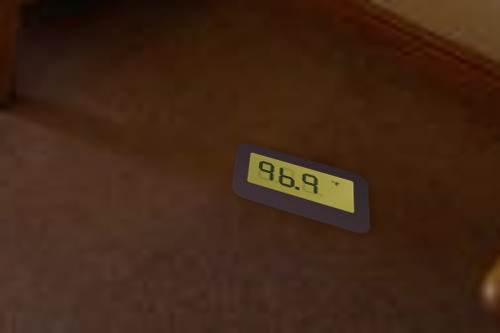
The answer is 96.9 °F
